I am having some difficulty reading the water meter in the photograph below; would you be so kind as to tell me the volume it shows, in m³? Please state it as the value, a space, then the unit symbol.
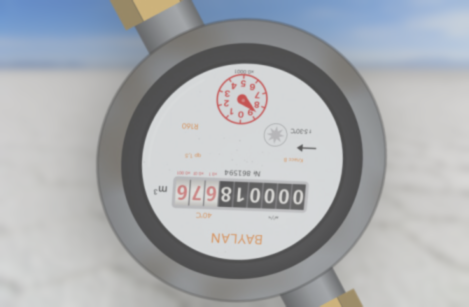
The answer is 18.6768 m³
